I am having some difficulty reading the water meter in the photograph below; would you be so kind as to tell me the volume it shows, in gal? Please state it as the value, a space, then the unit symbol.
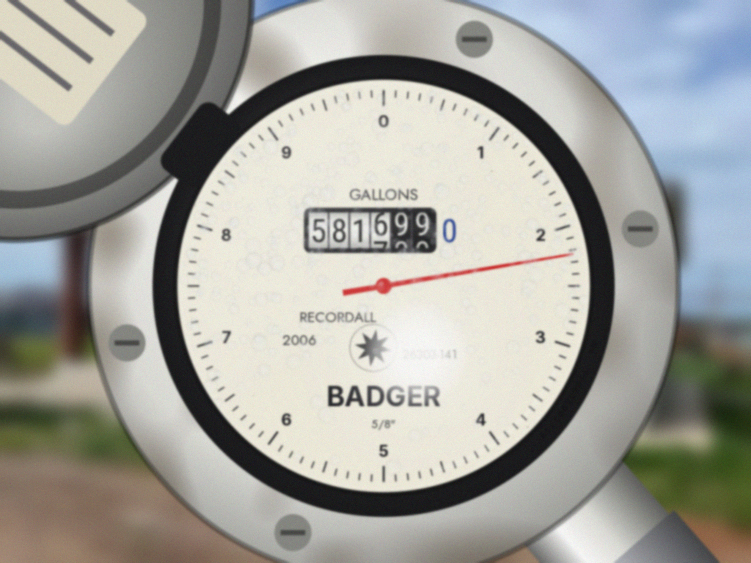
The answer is 5816992.2 gal
